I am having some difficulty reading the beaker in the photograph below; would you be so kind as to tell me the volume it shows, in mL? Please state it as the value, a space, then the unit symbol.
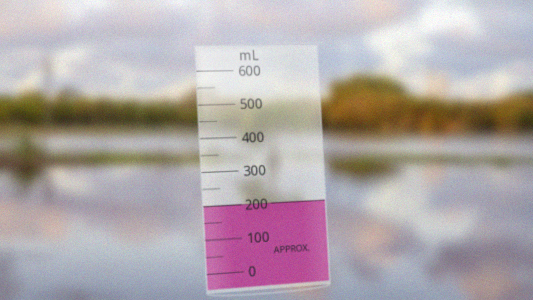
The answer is 200 mL
